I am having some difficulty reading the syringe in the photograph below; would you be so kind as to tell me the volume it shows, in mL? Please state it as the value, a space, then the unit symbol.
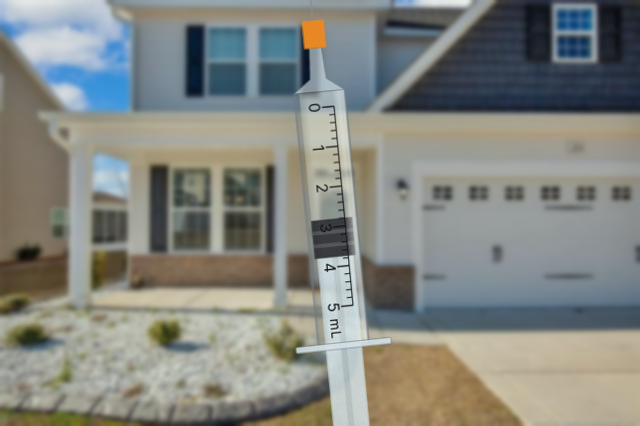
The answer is 2.8 mL
